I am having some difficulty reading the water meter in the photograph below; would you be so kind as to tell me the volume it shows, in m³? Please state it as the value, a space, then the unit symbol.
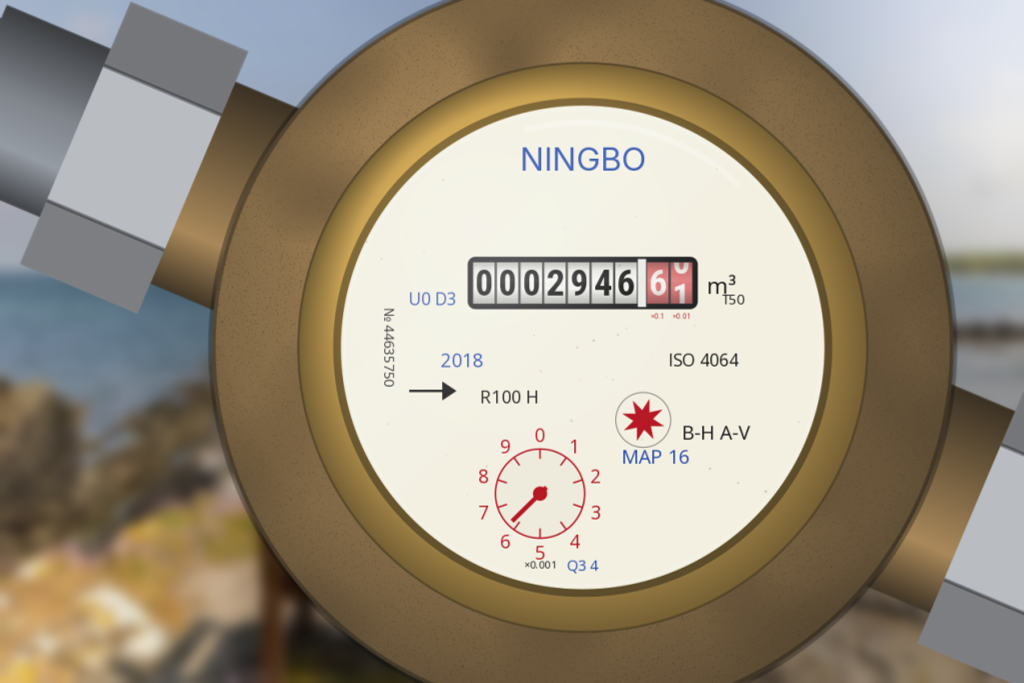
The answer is 2946.606 m³
